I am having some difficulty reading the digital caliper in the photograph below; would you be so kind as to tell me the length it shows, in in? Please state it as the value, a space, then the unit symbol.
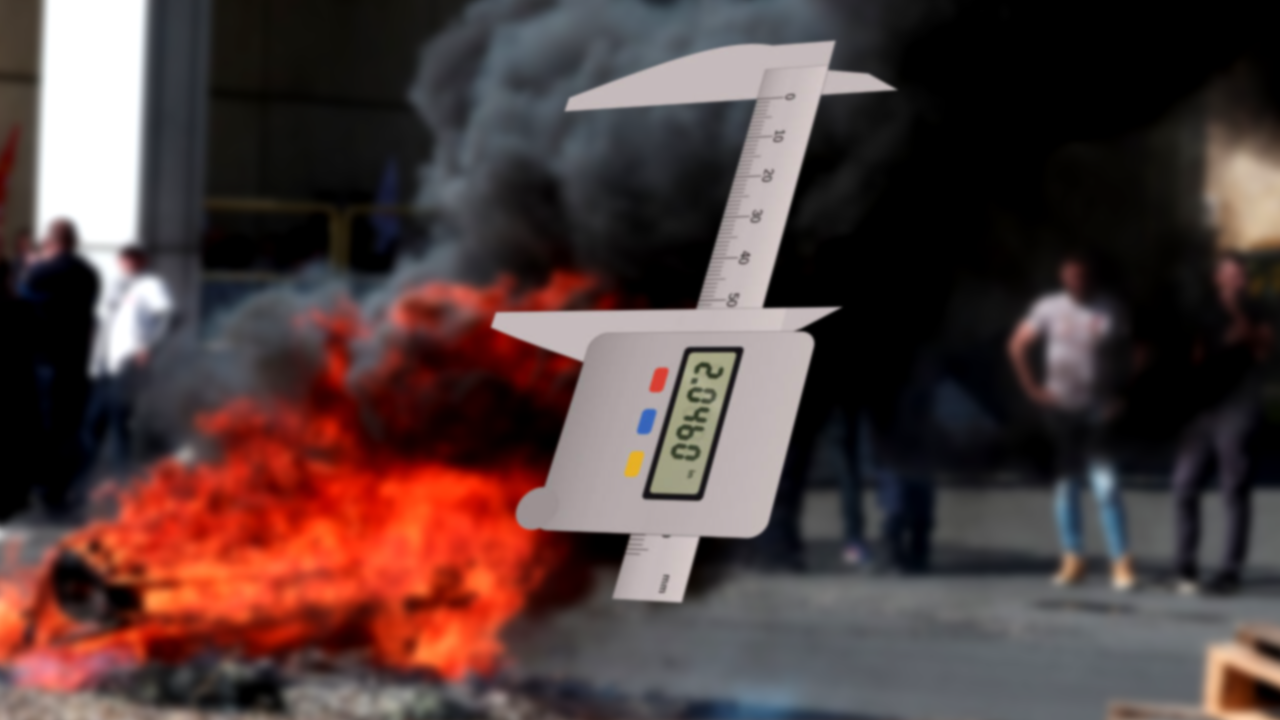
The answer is 2.0460 in
